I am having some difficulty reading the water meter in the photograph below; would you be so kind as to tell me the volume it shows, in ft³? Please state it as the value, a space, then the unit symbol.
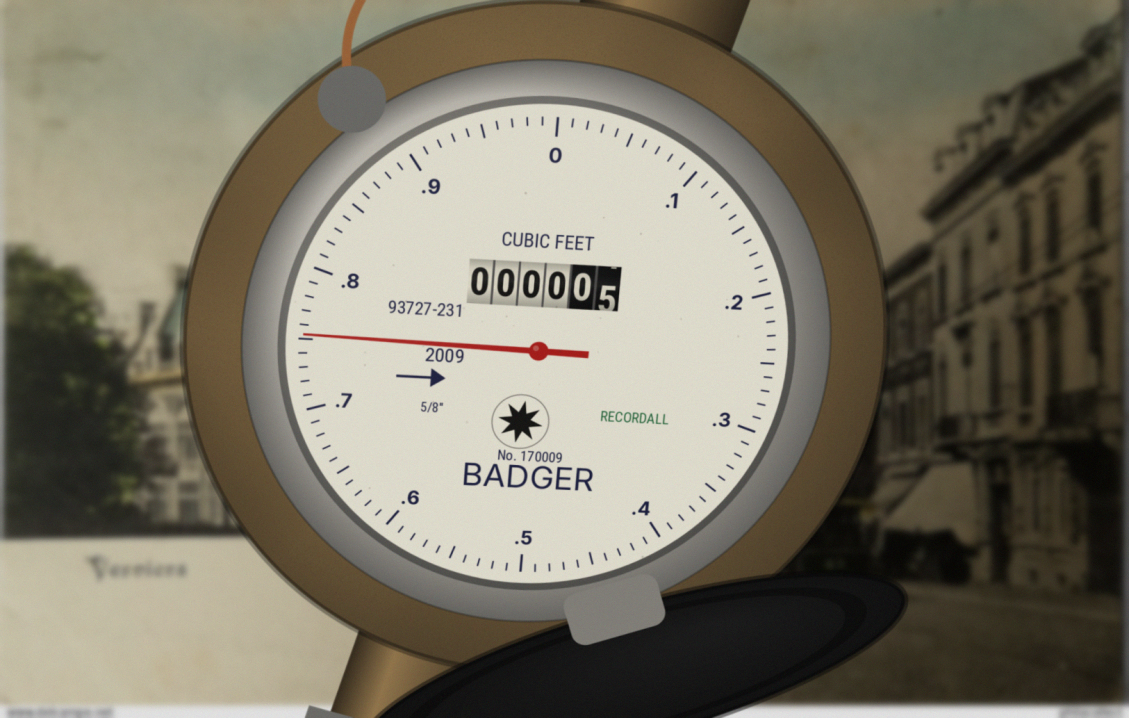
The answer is 4.75 ft³
